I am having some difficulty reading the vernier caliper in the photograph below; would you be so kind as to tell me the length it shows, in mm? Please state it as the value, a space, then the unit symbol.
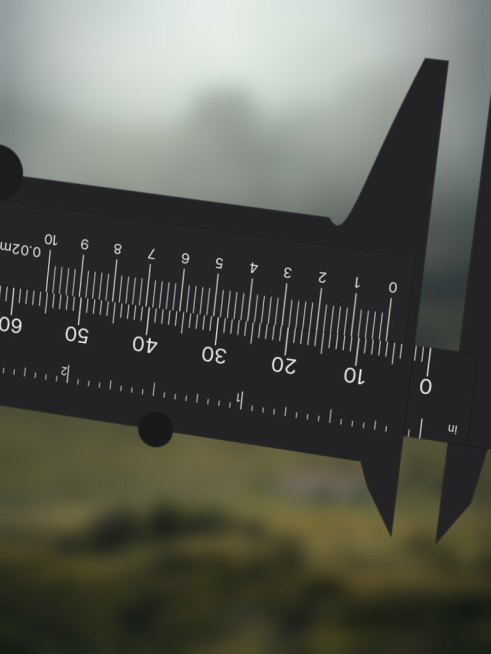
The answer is 6.2 mm
